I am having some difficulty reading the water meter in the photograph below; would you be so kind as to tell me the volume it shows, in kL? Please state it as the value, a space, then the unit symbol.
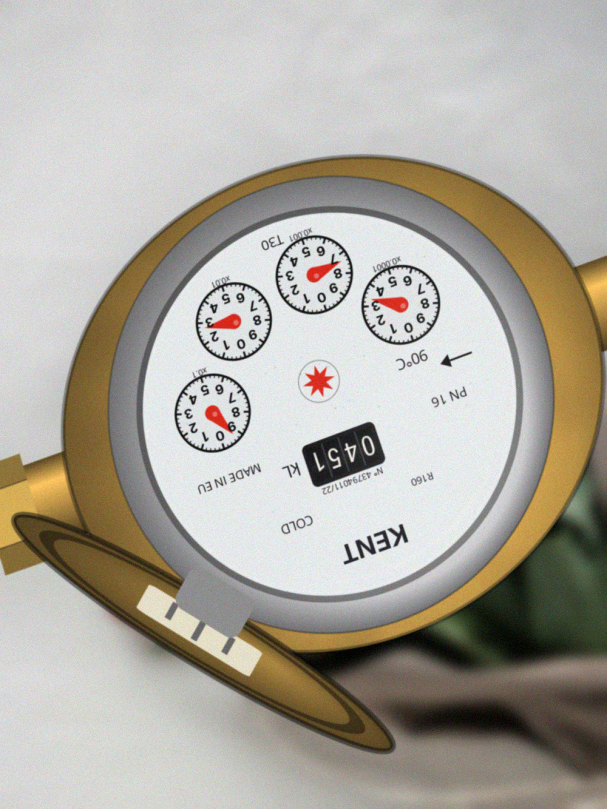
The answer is 450.9273 kL
